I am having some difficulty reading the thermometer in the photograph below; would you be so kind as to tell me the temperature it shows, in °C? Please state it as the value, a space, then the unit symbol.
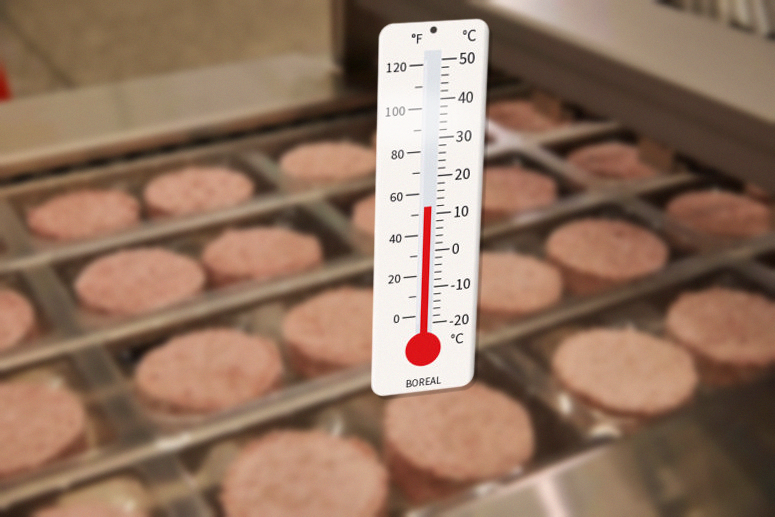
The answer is 12 °C
